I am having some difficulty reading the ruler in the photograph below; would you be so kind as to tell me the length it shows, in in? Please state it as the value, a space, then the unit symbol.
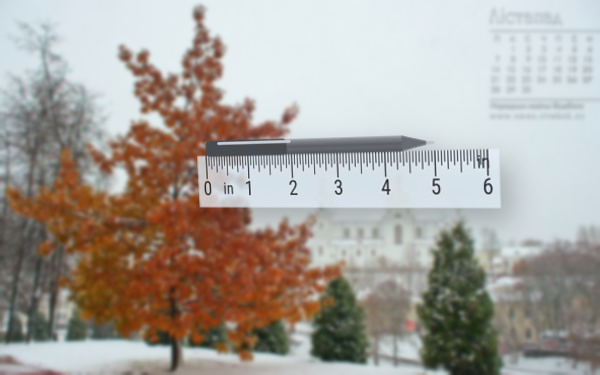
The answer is 5 in
